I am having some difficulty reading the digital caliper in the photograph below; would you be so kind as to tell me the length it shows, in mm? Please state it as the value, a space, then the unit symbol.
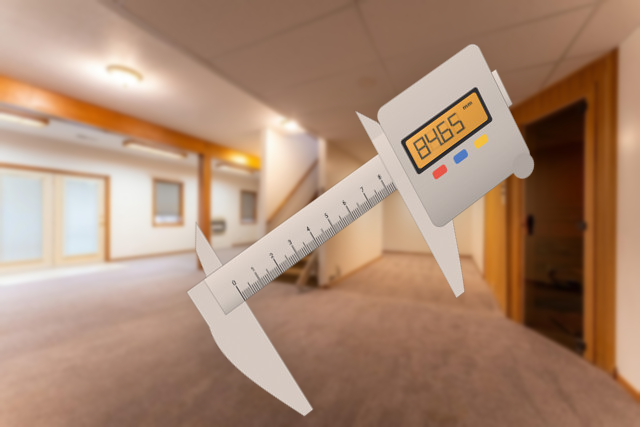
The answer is 84.65 mm
